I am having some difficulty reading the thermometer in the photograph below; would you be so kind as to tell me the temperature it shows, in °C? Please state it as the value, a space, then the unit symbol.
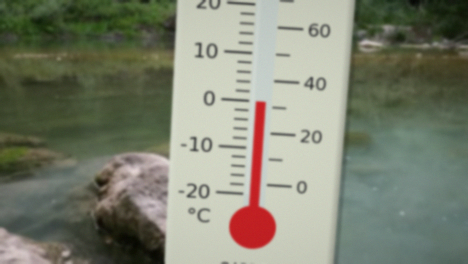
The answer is 0 °C
